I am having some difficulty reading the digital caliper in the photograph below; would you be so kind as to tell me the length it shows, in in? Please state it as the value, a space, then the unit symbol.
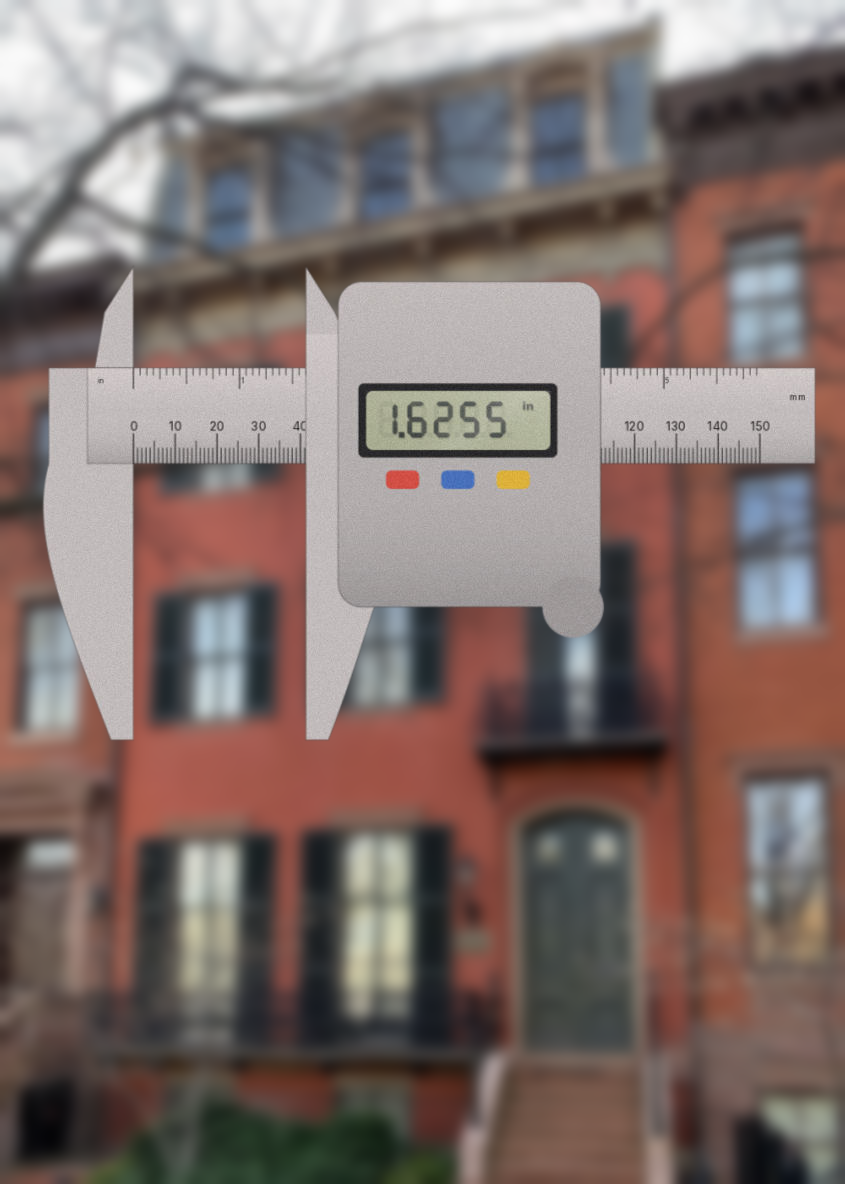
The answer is 1.6255 in
